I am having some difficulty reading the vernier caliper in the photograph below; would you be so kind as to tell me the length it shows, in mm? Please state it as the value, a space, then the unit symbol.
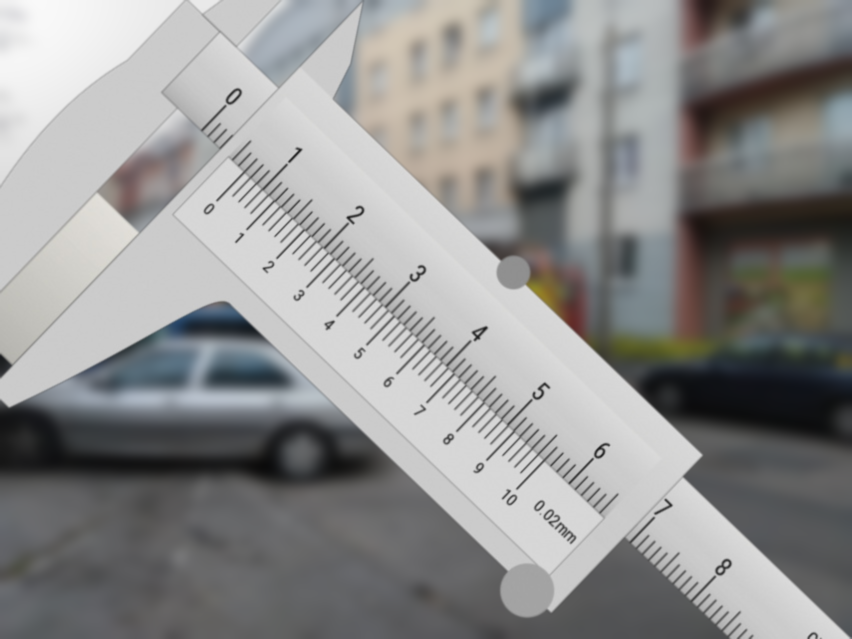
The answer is 7.0 mm
